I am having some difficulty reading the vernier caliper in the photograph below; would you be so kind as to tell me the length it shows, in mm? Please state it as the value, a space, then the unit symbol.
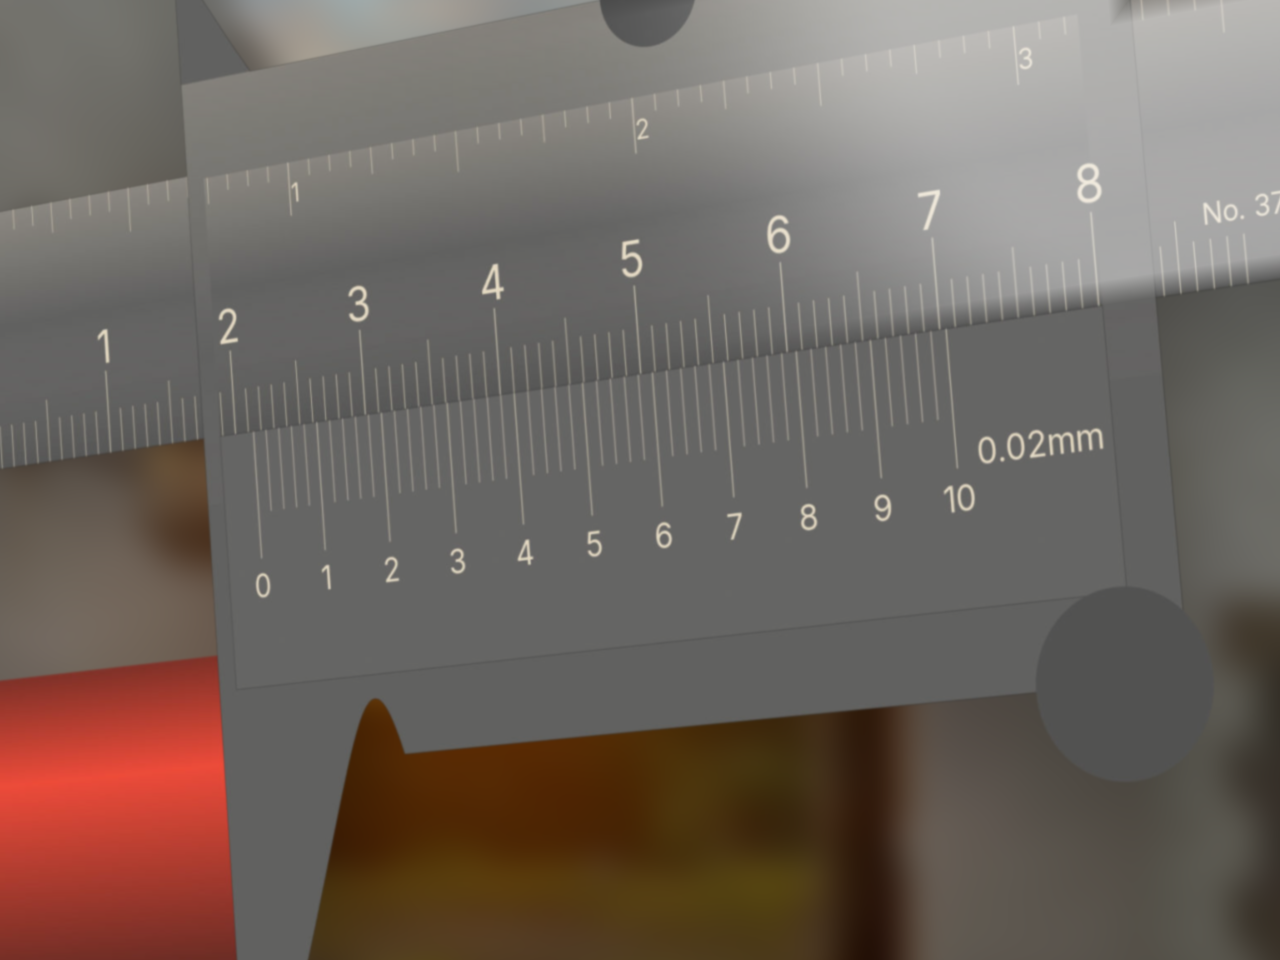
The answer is 21.4 mm
